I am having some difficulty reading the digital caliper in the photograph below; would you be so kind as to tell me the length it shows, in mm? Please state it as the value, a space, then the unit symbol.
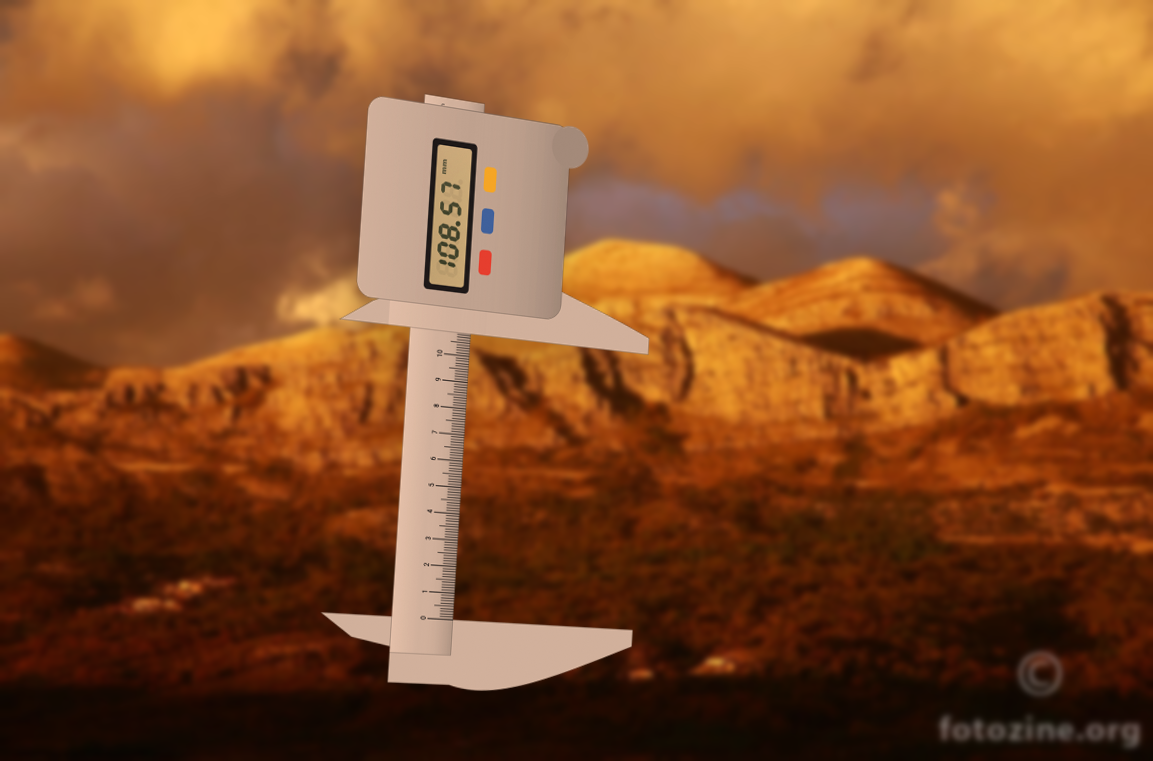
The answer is 108.57 mm
